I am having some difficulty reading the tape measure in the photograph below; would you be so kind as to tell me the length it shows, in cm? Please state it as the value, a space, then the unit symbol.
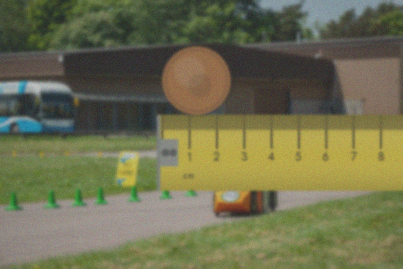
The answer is 2.5 cm
